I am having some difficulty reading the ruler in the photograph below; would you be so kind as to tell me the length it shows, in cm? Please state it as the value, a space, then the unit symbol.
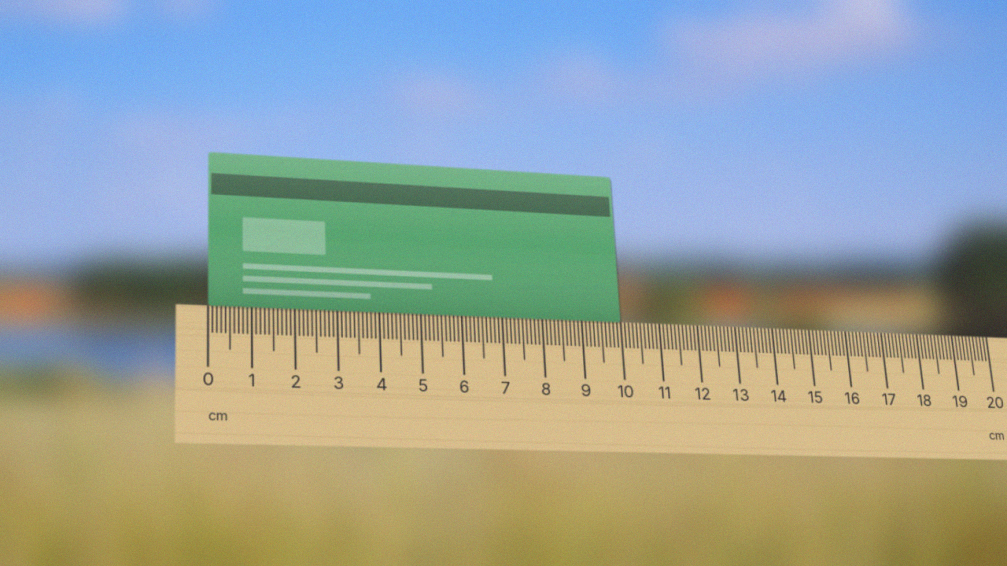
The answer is 10 cm
